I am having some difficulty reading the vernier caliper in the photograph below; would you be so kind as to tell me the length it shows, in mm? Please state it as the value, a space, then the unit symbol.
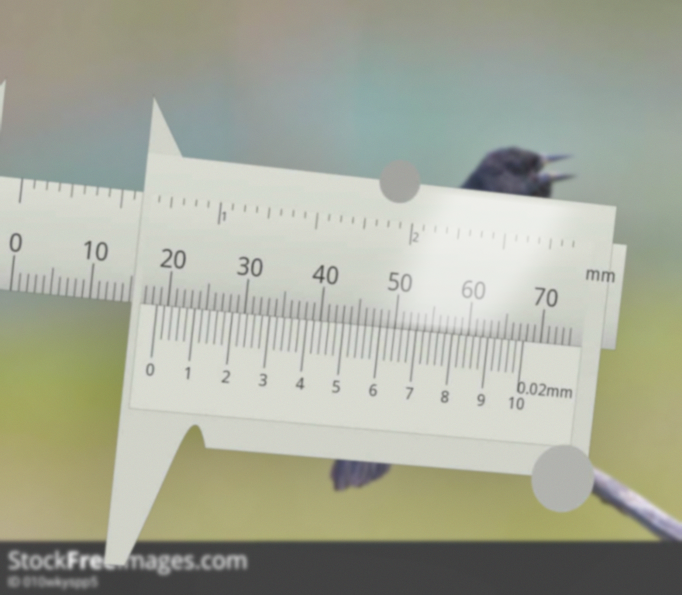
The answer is 18.6 mm
